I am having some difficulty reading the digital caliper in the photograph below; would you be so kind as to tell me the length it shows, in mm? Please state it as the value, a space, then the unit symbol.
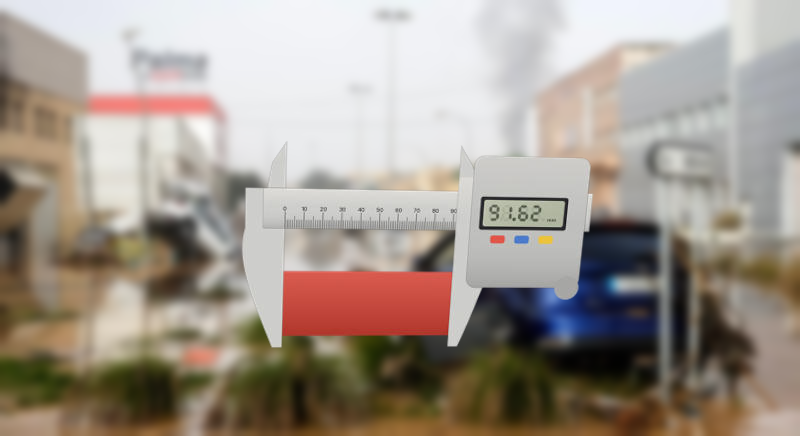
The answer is 91.62 mm
